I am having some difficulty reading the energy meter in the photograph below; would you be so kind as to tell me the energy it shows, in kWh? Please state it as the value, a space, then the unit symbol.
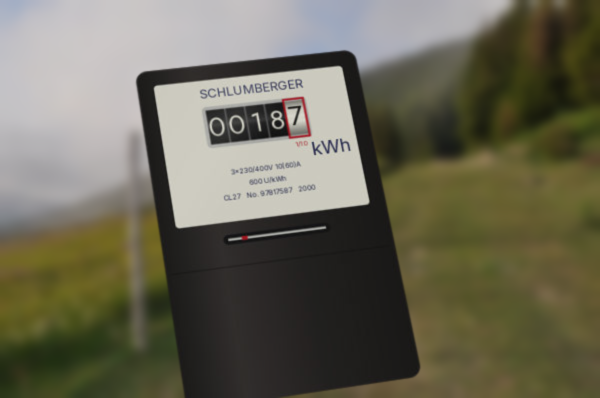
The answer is 18.7 kWh
